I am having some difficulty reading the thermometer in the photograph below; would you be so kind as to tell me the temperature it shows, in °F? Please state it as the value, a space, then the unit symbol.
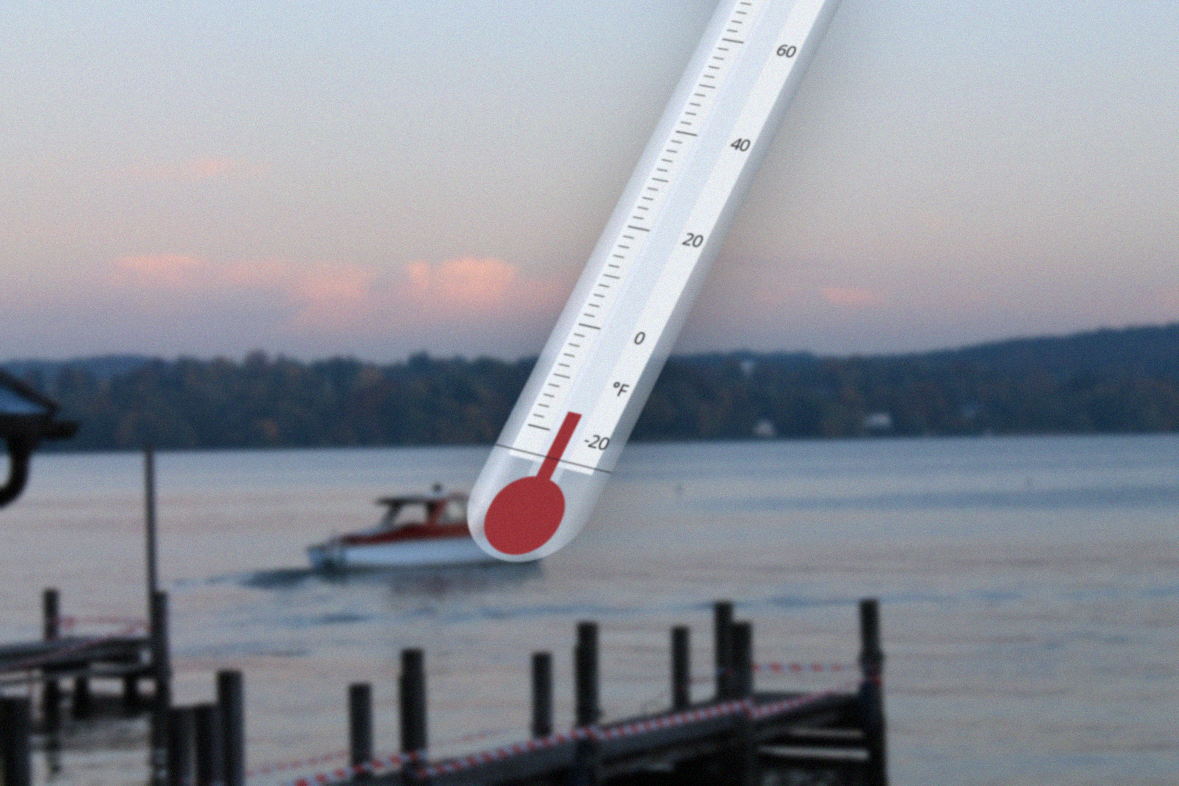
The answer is -16 °F
